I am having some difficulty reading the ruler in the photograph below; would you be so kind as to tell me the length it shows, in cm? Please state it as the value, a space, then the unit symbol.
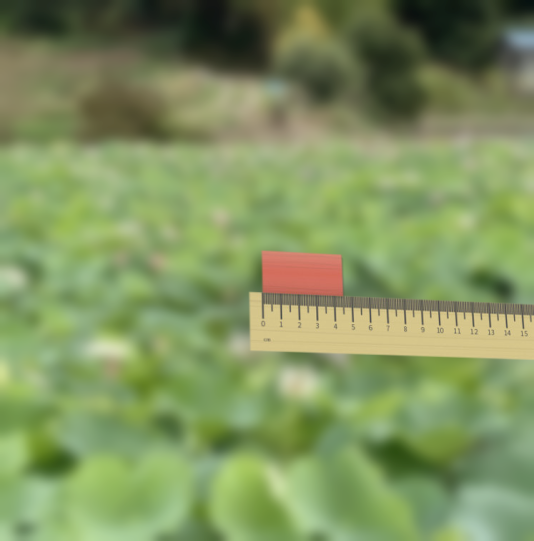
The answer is 4.5 cm
